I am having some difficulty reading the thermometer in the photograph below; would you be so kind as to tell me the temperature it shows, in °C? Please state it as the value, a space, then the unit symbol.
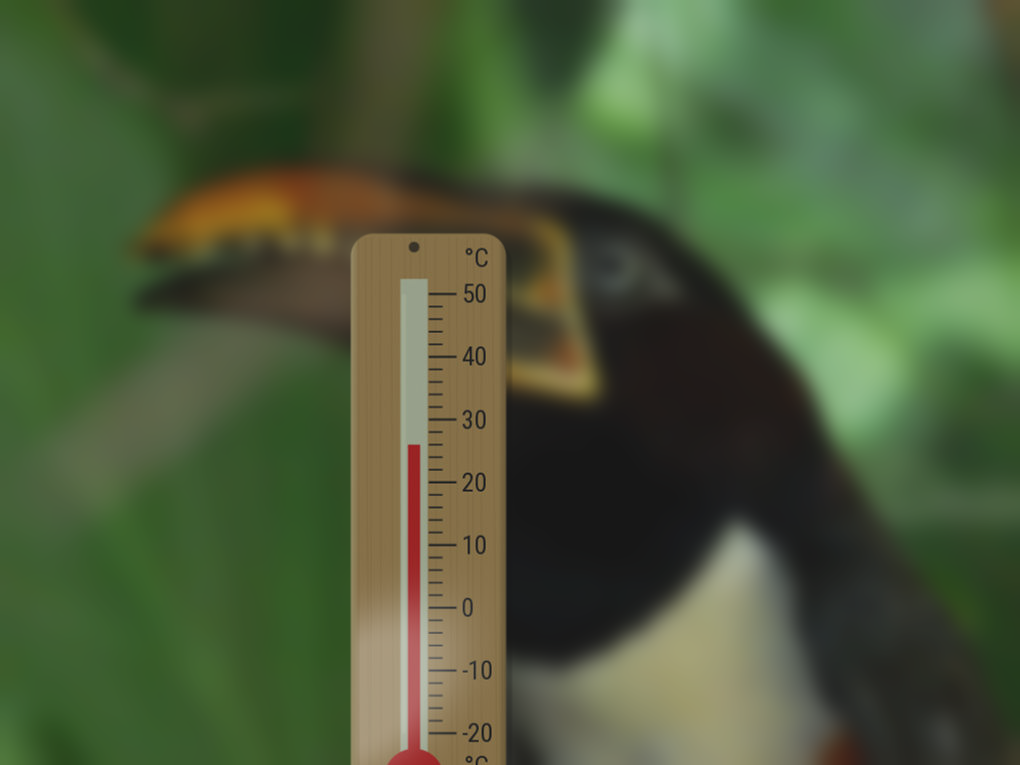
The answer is 26 °C
